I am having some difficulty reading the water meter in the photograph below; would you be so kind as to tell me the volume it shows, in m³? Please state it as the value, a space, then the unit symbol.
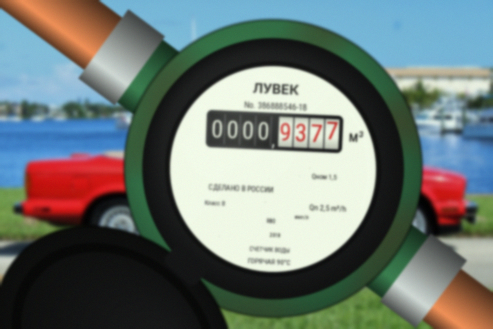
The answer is 0.9377 m³
